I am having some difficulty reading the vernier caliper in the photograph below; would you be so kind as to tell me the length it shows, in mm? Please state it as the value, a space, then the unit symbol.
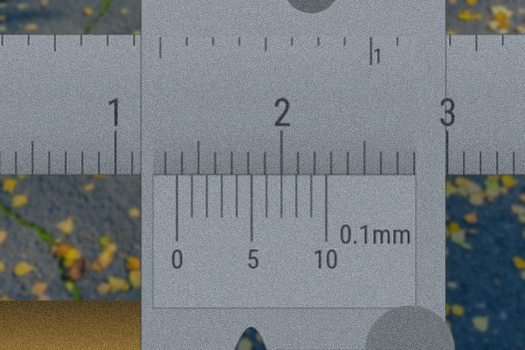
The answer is 13.7 mm
